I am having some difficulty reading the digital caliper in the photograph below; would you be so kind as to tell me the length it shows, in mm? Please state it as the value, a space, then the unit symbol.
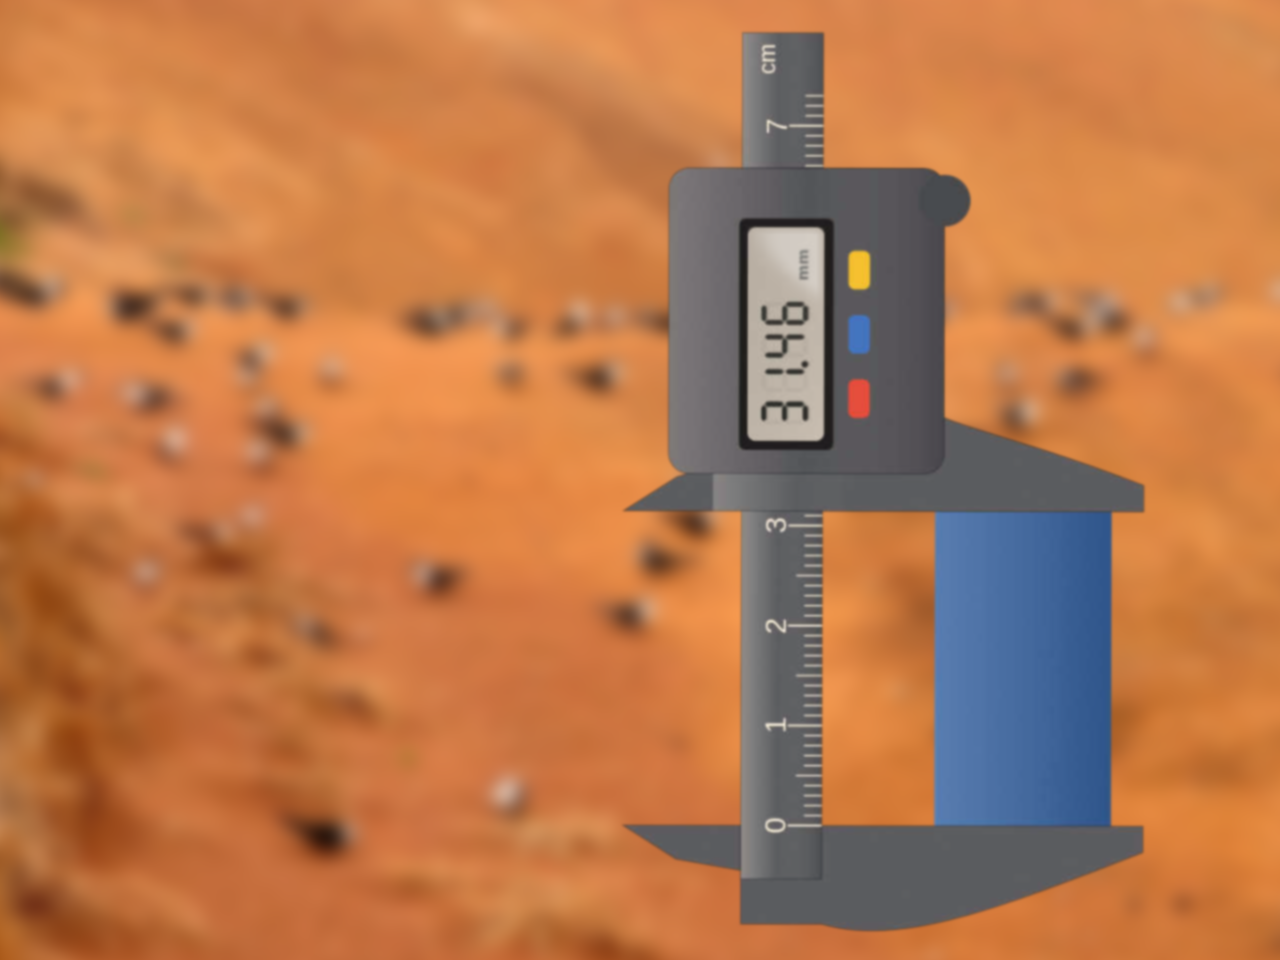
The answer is 31.46 mm
